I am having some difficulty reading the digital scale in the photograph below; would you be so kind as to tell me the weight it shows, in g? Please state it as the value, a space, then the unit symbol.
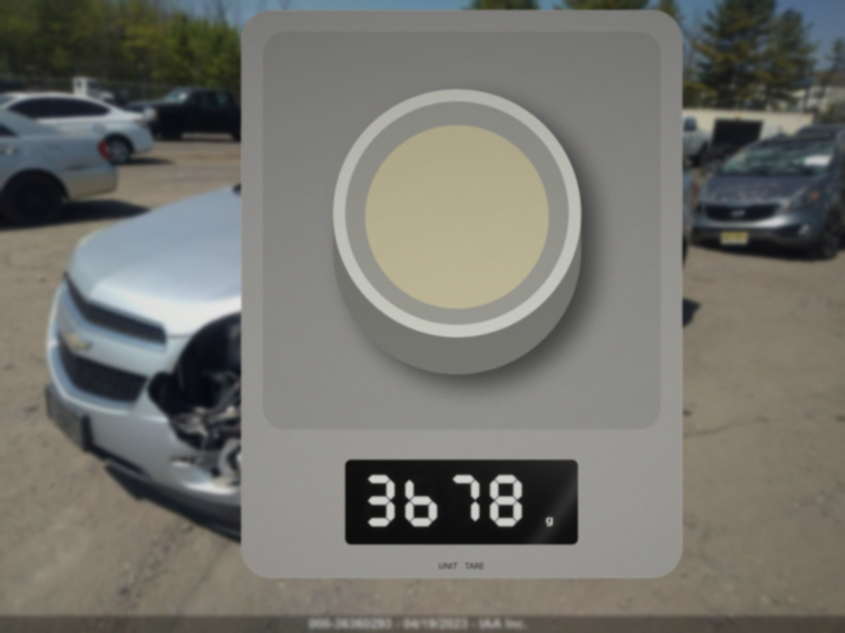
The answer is 3678 g
